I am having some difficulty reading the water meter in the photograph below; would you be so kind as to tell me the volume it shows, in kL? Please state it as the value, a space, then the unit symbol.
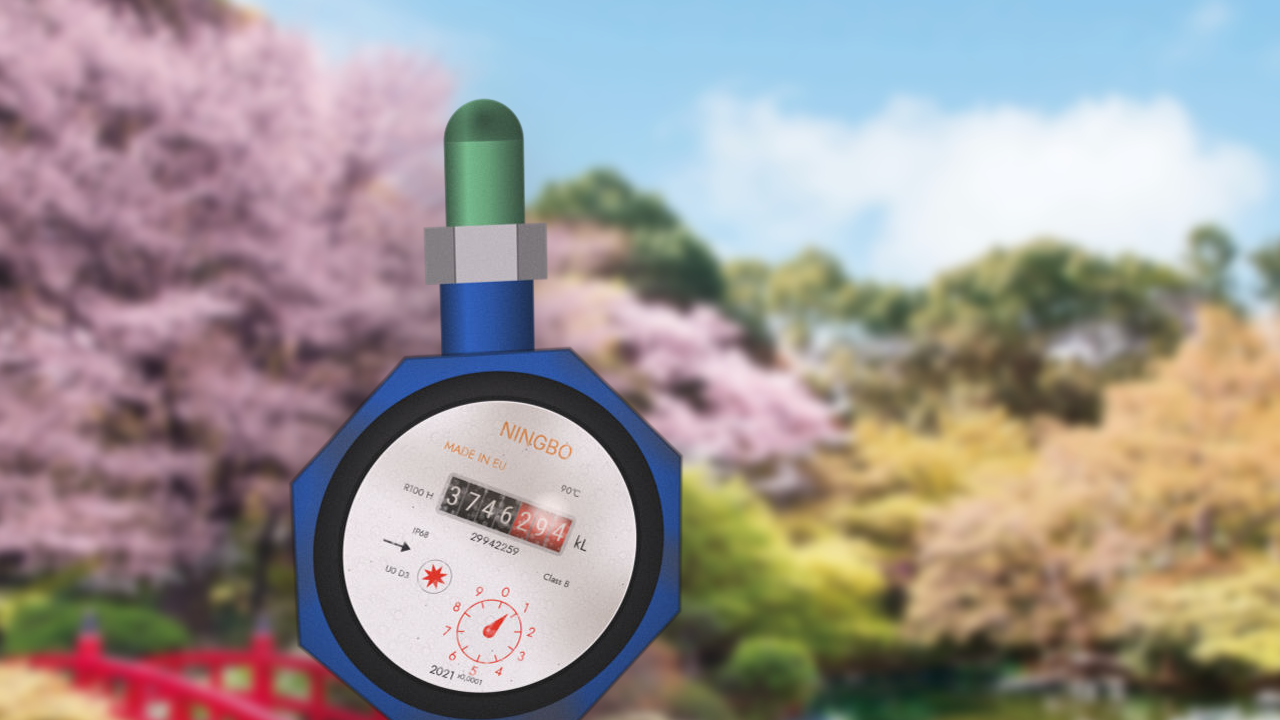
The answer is 3746.2940 kL
